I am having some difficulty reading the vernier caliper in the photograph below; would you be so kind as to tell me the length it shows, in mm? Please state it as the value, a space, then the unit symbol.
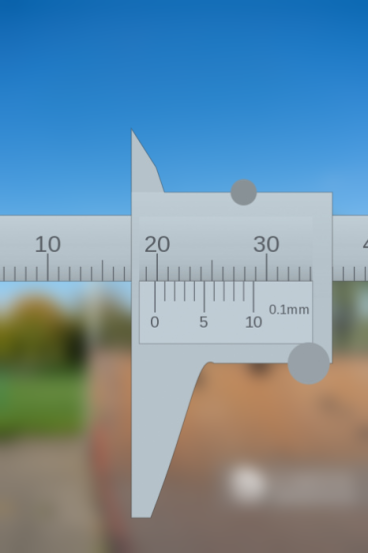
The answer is 19.8 mm
